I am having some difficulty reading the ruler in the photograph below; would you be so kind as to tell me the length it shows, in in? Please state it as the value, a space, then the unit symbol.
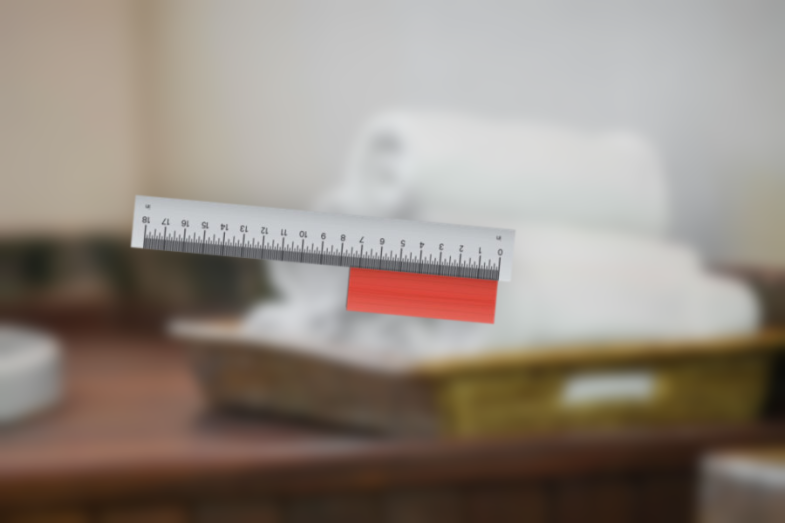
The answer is 7.5 in
